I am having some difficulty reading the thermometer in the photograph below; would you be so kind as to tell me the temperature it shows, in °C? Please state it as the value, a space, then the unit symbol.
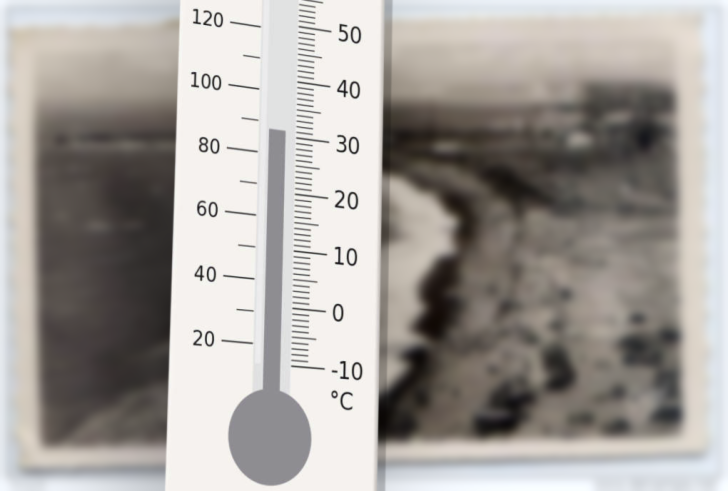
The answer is 31 °C
